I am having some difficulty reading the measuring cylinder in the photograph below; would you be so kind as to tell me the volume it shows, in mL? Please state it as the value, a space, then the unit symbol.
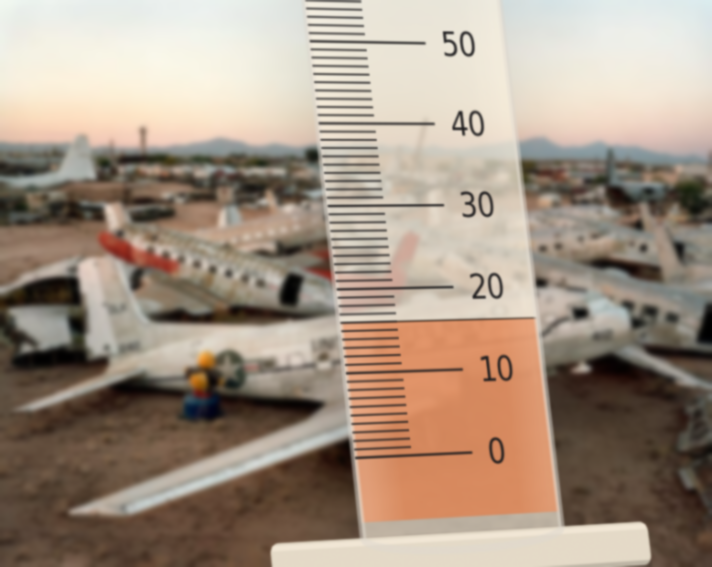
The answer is 16 mL
